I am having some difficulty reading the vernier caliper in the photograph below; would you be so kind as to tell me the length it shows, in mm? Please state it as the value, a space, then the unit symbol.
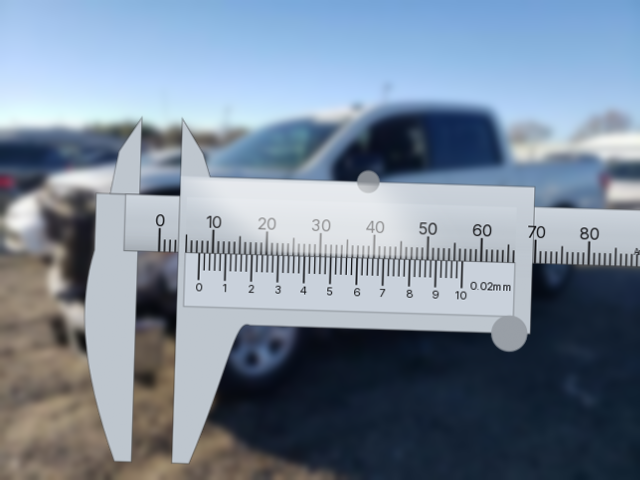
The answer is 7.5 mm
